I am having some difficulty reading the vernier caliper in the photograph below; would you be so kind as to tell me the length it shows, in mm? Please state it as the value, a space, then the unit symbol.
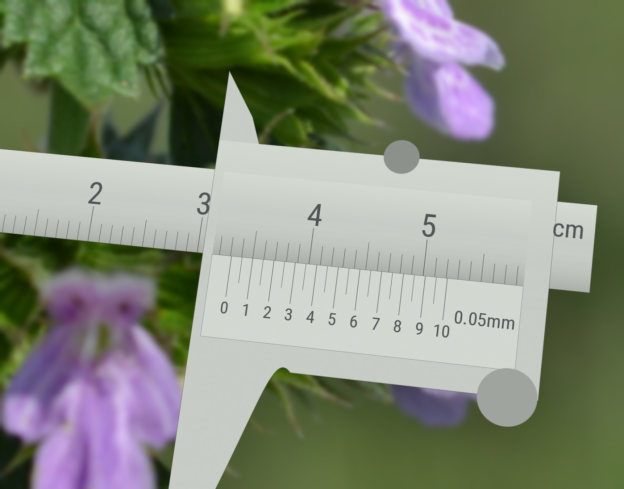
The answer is 33.1 mm
